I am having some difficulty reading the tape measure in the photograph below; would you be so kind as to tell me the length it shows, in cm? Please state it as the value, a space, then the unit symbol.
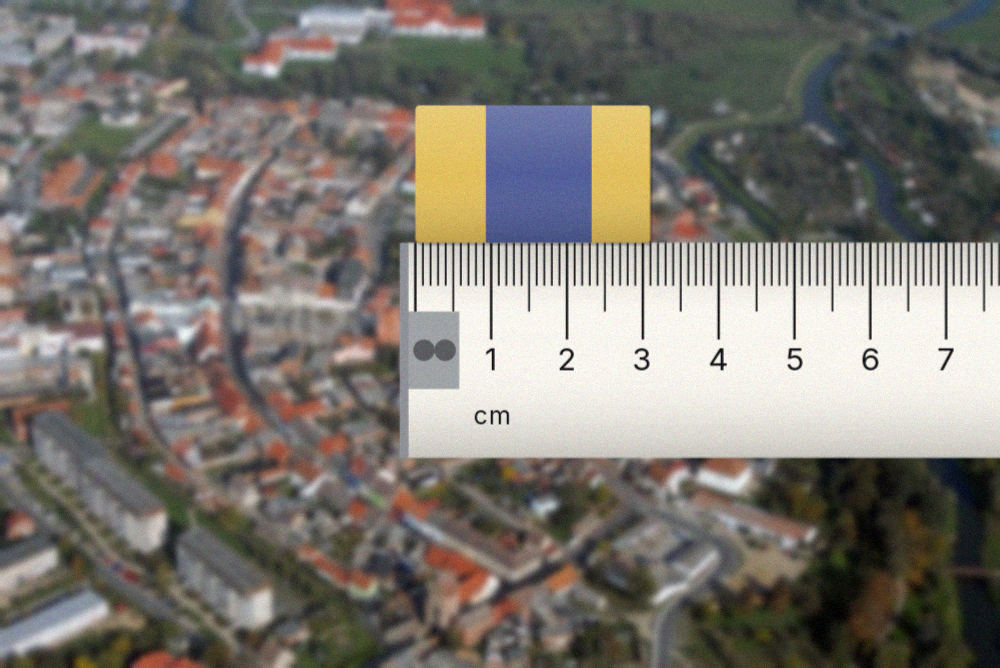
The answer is 3.1 cm
